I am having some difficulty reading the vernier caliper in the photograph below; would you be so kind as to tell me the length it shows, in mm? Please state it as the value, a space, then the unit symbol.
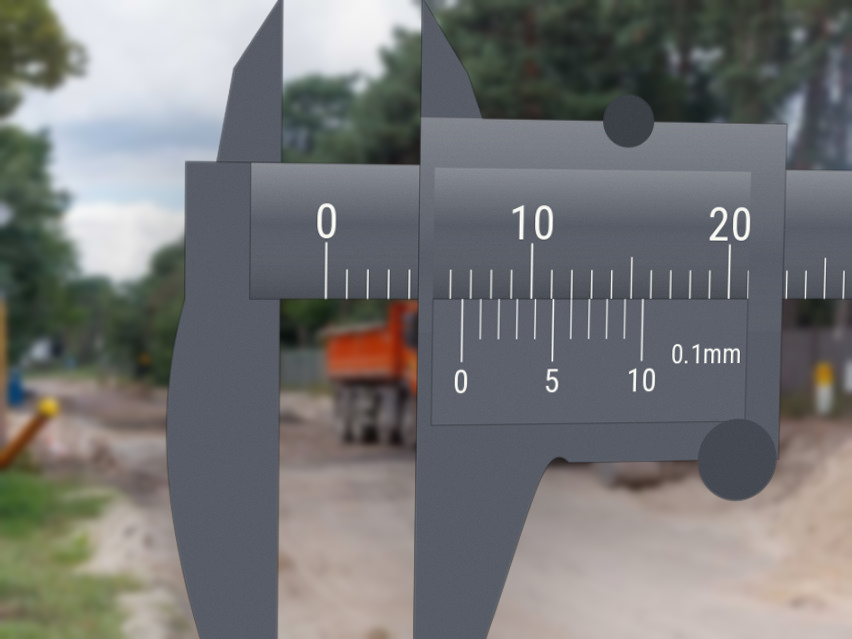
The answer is 6.6 mm
